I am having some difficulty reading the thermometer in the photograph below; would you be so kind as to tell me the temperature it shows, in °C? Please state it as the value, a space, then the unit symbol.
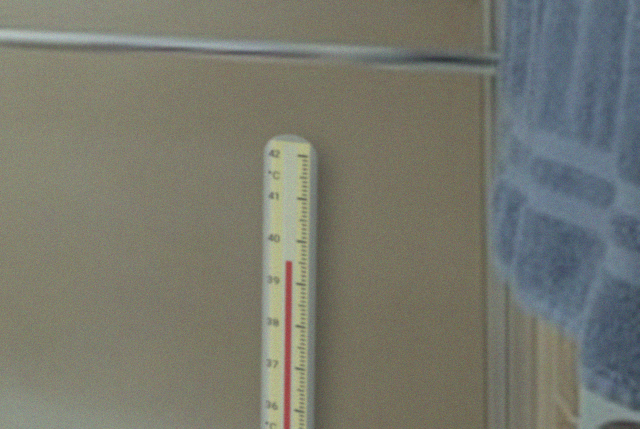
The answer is 39.5 °C
